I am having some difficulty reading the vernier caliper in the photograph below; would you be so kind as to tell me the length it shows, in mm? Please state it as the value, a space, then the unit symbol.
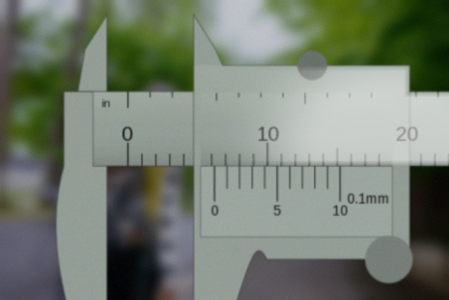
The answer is 6.2 mm
